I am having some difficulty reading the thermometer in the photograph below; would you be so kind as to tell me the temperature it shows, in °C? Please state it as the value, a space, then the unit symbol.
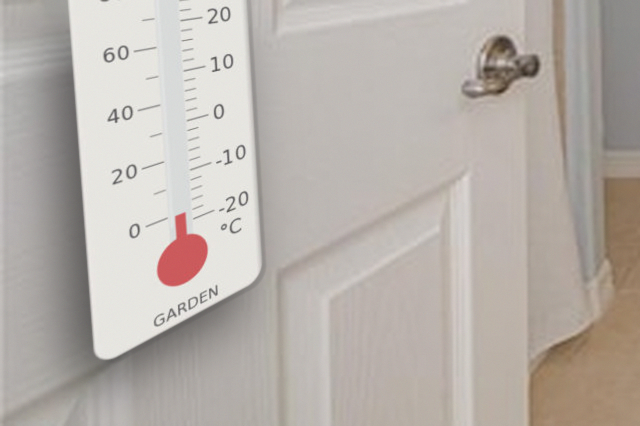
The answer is -18 °C
